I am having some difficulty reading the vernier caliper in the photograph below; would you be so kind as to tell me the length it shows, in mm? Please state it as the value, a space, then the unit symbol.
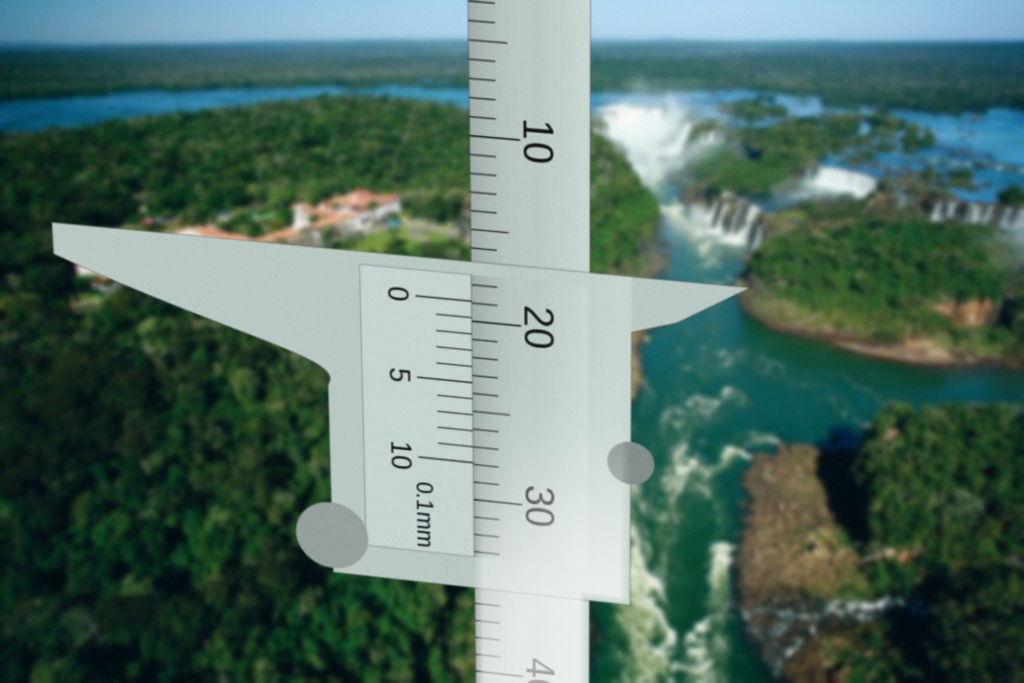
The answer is 18.9 mm
